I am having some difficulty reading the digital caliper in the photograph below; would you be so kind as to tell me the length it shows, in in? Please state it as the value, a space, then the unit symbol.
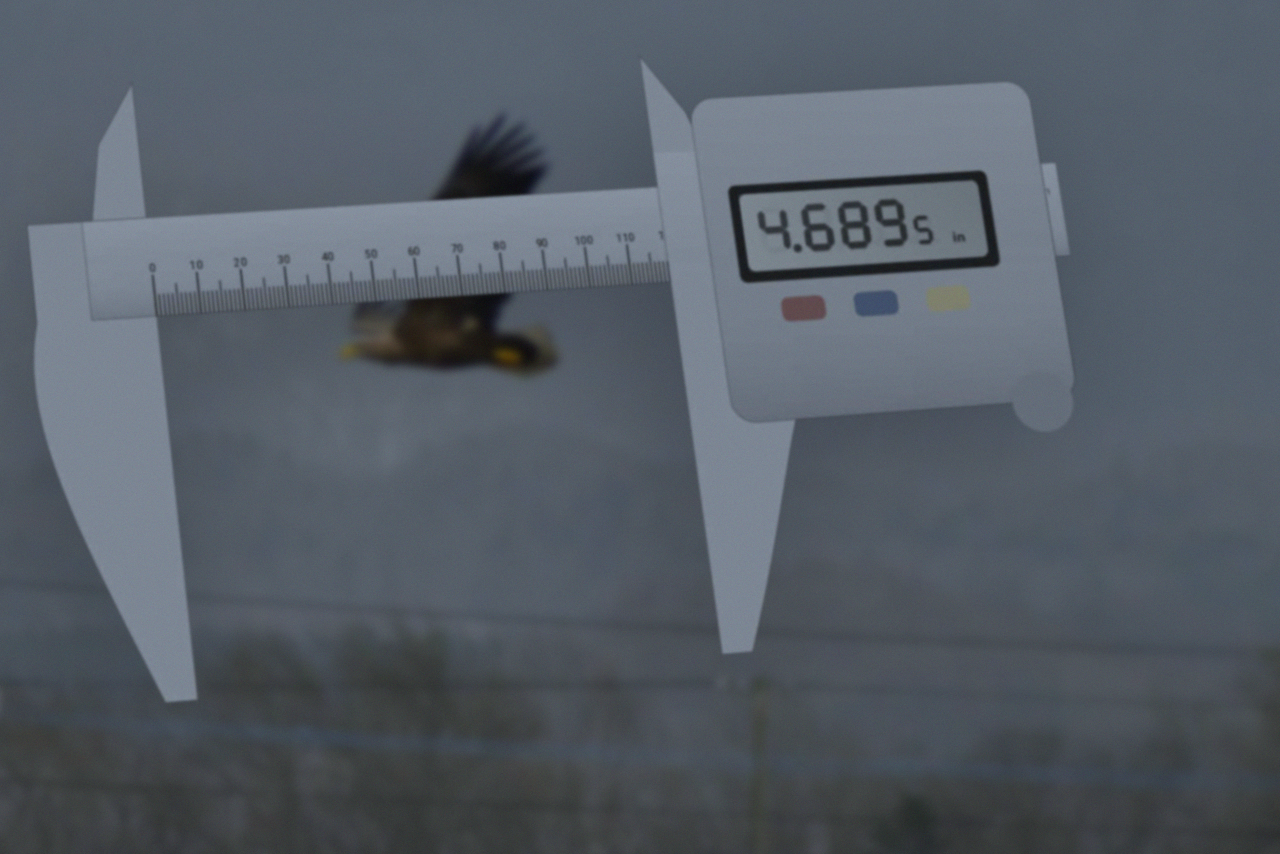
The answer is 4.6895 in
